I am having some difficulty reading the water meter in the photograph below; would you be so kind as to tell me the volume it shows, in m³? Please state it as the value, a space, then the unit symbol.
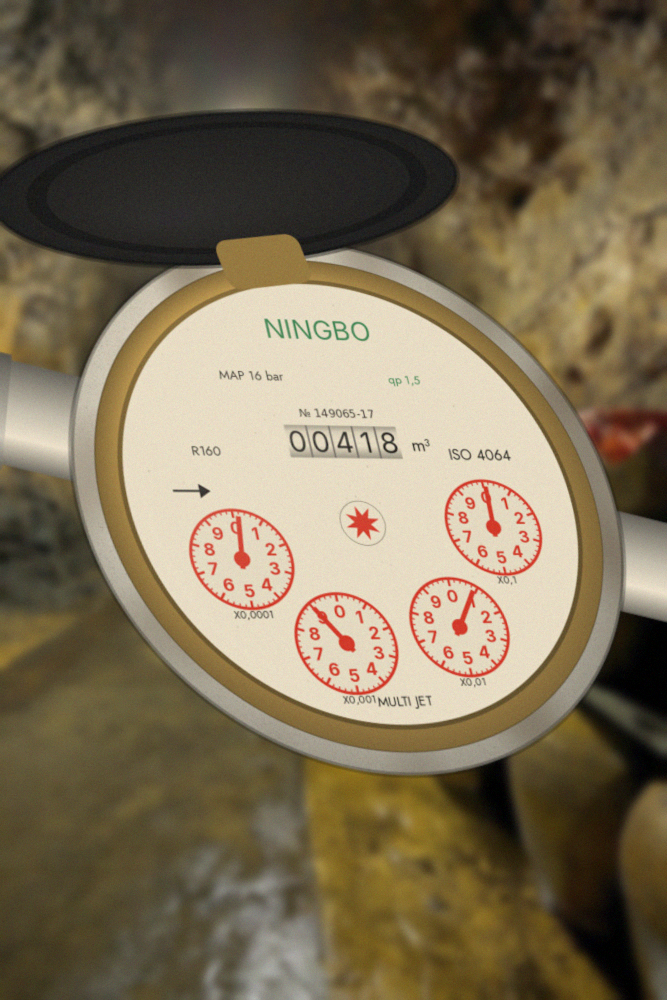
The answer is 418.0090 m³
